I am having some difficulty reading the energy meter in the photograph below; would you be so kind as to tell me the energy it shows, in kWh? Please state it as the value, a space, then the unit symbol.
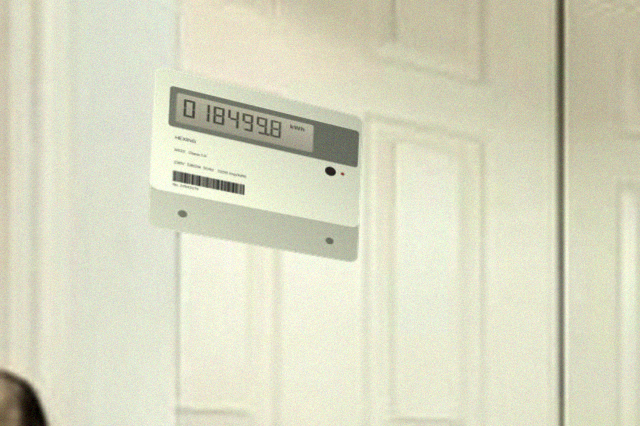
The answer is 18499.8 kWh
